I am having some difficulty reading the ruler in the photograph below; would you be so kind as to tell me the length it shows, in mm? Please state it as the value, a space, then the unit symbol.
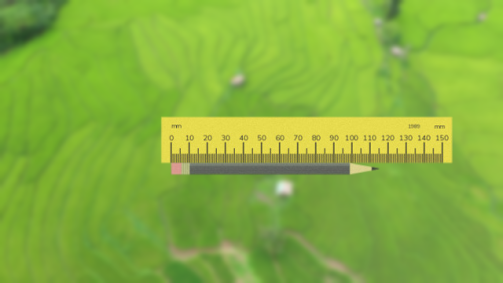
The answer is 115 mm
